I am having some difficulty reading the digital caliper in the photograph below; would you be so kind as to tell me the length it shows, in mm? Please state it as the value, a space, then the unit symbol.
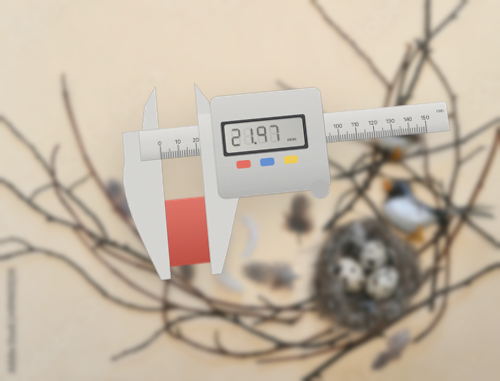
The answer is 21.97 mm
